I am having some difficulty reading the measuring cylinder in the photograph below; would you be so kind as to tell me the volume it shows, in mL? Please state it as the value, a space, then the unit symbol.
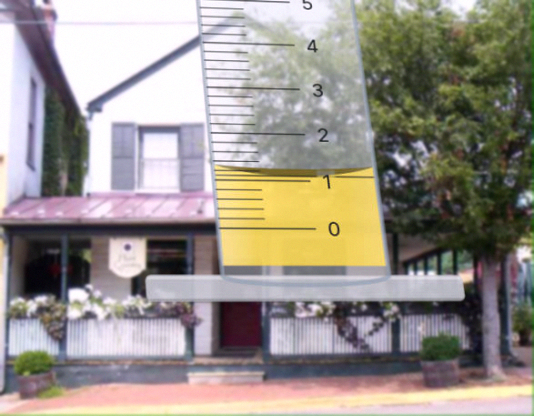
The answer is 1.1 mL
